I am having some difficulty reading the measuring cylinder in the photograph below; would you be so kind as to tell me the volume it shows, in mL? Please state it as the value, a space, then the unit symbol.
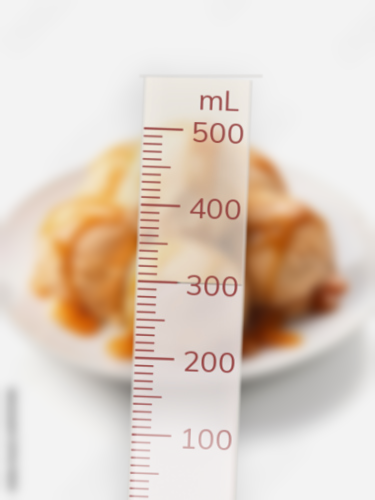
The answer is 300 mL
